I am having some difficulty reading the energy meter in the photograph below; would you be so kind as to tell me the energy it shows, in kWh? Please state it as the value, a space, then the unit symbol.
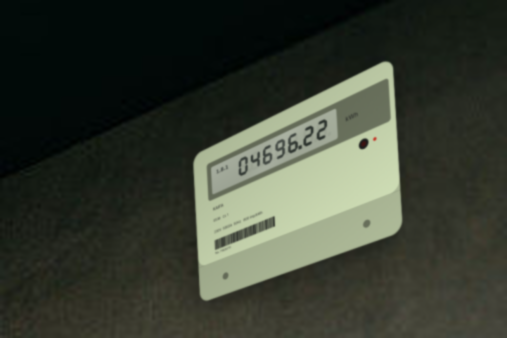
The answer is 4696.22 kWh
